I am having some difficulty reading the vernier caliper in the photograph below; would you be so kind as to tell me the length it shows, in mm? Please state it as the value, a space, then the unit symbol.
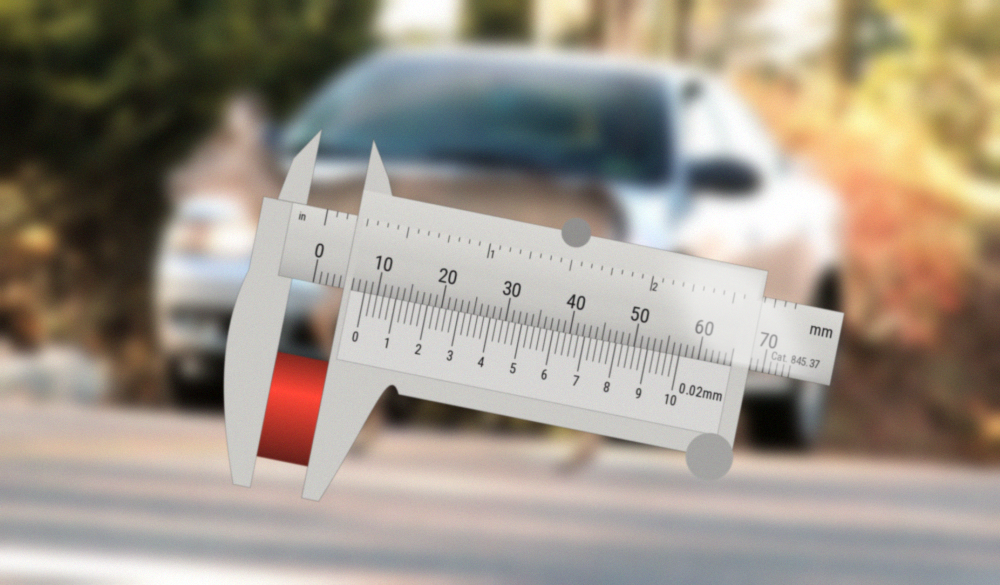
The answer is 8.0 mm
